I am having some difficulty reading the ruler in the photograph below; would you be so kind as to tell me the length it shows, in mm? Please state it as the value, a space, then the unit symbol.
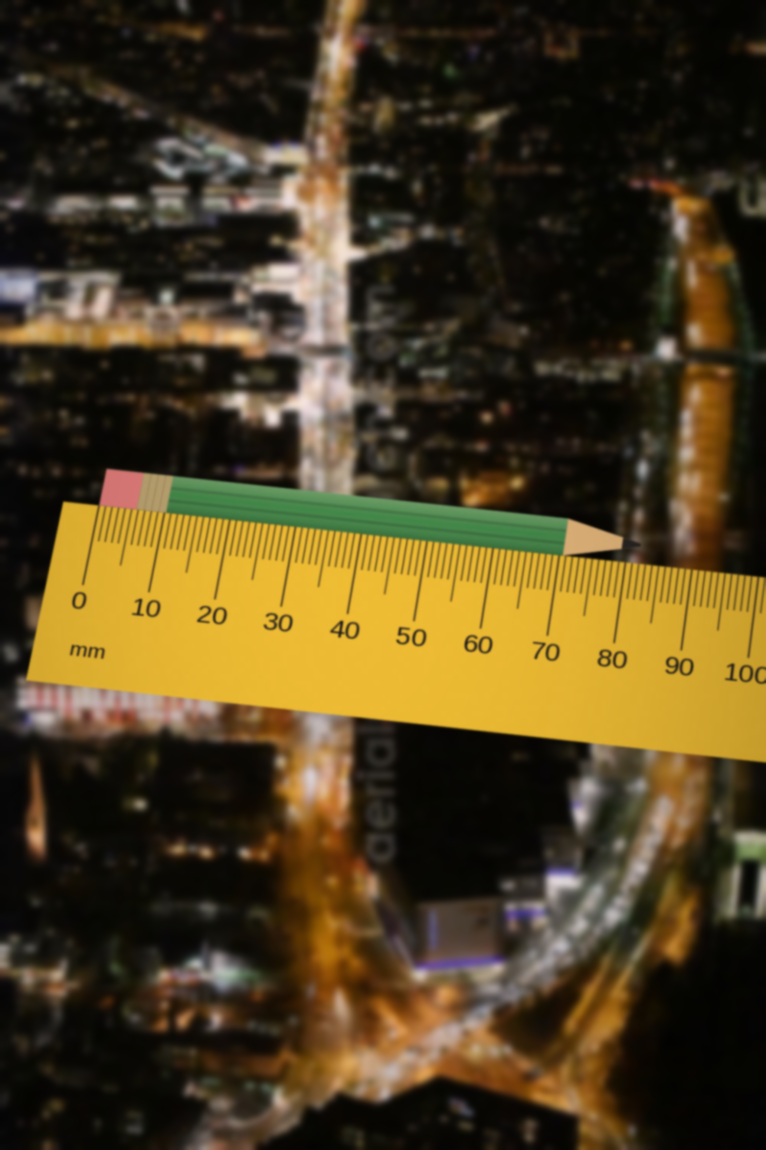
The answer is 82 mm
